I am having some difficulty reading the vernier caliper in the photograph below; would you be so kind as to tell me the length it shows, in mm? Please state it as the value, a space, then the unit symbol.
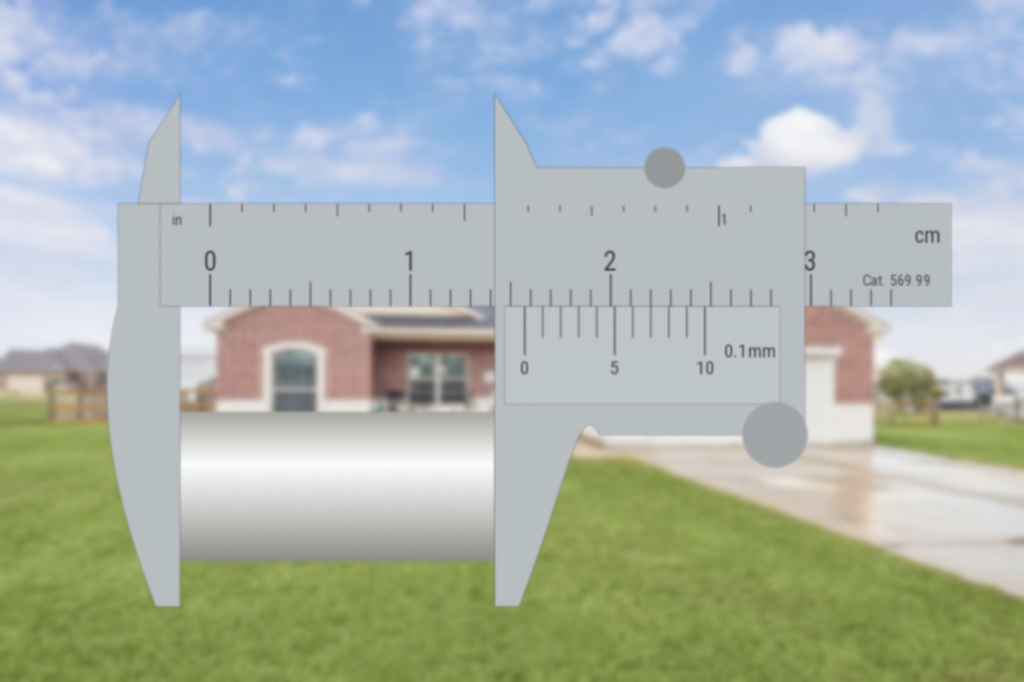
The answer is 15.7 mm
